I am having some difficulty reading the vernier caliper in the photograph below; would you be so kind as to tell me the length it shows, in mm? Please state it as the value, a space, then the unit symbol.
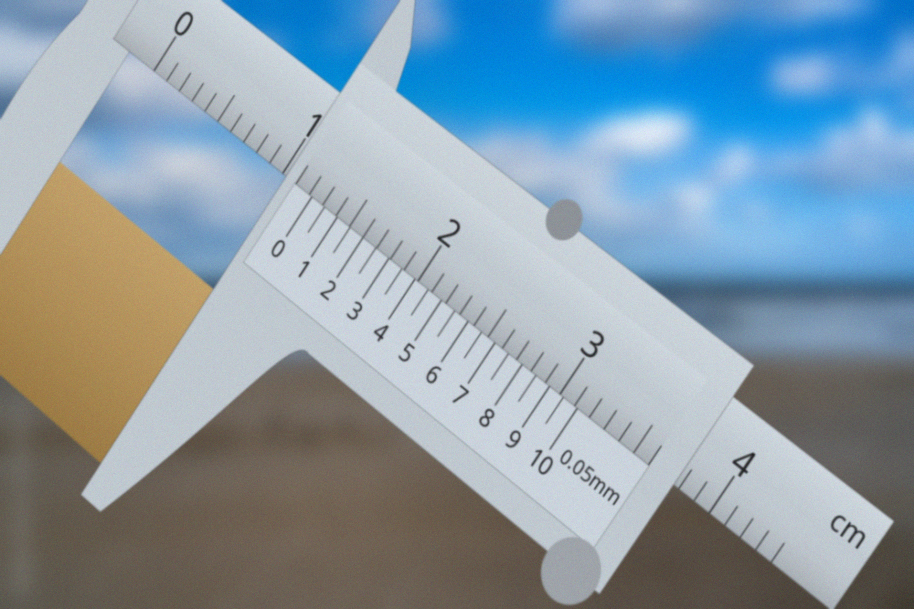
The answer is 12.2 mm
